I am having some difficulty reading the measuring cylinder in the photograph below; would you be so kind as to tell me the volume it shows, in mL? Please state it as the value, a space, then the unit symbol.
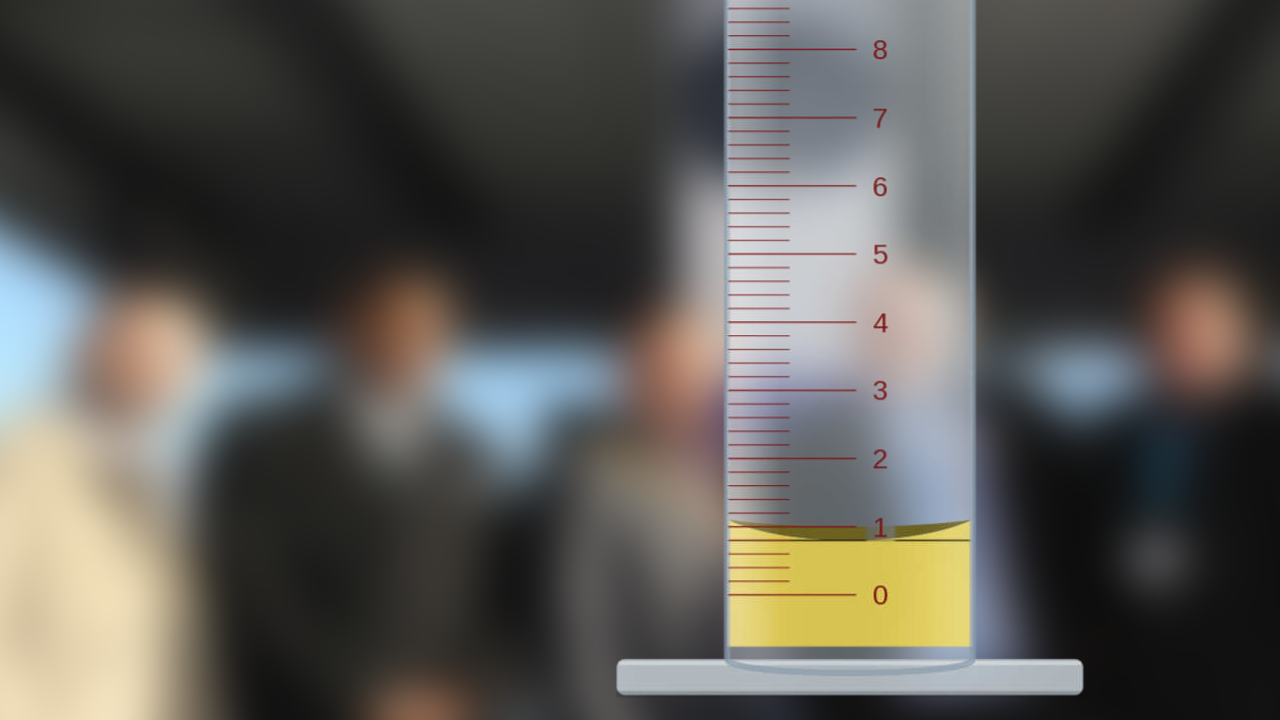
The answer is 0.8 mL
